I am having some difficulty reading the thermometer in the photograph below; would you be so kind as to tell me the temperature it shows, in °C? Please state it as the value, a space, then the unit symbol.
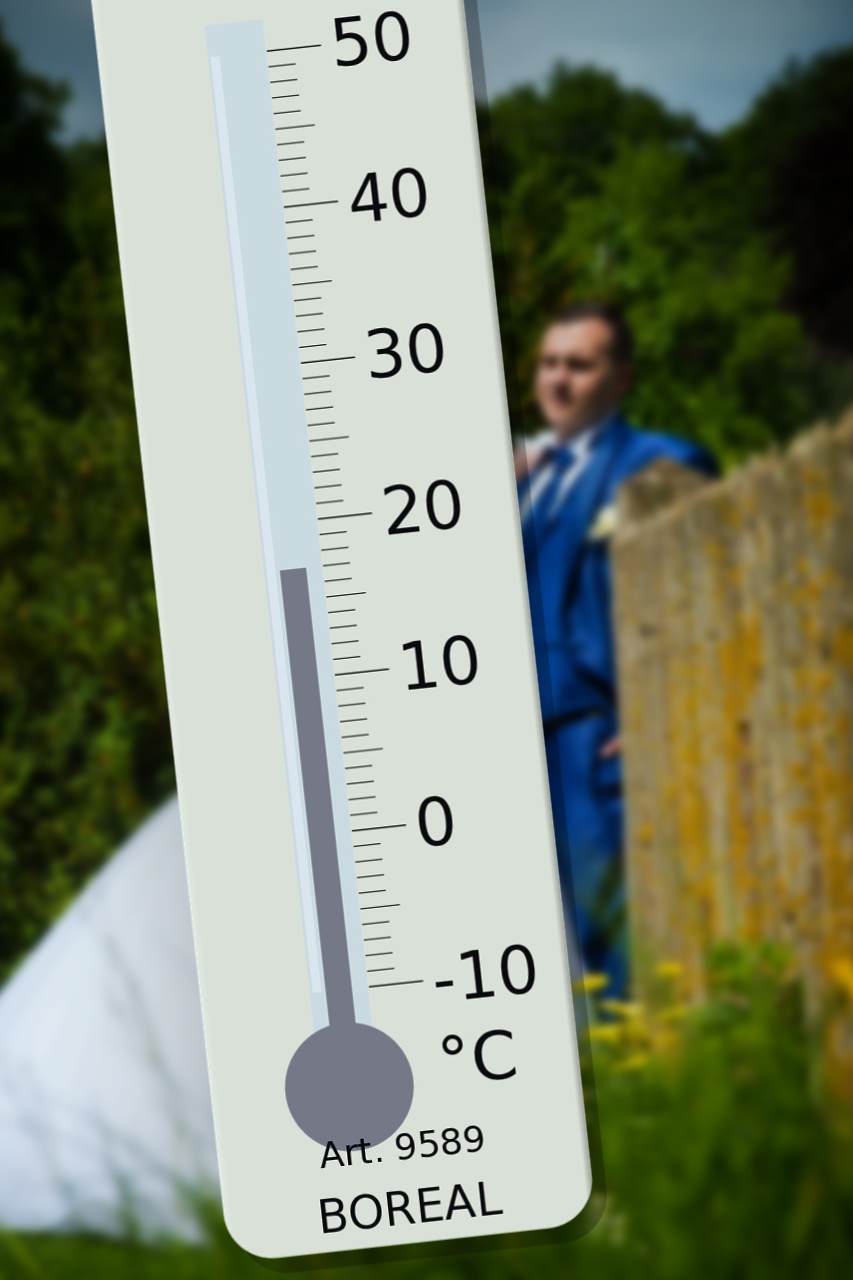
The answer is 17 °C
